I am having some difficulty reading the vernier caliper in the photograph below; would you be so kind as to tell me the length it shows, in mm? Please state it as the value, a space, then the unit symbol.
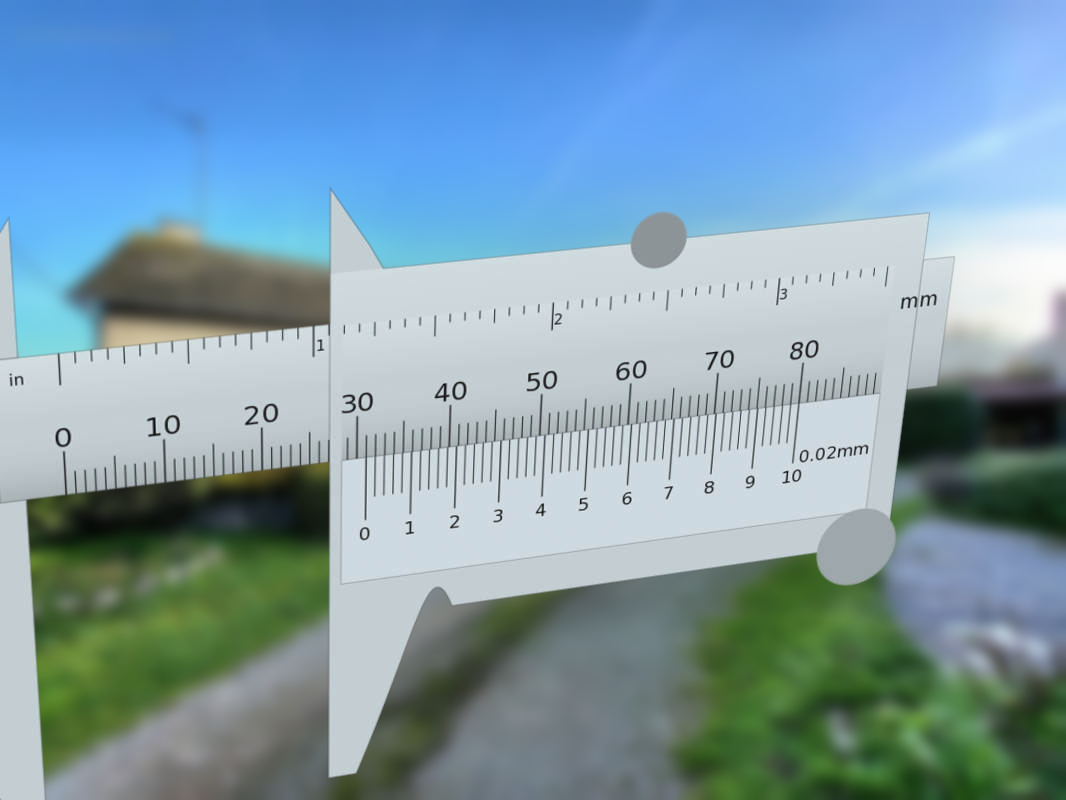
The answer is 31.0 mm
